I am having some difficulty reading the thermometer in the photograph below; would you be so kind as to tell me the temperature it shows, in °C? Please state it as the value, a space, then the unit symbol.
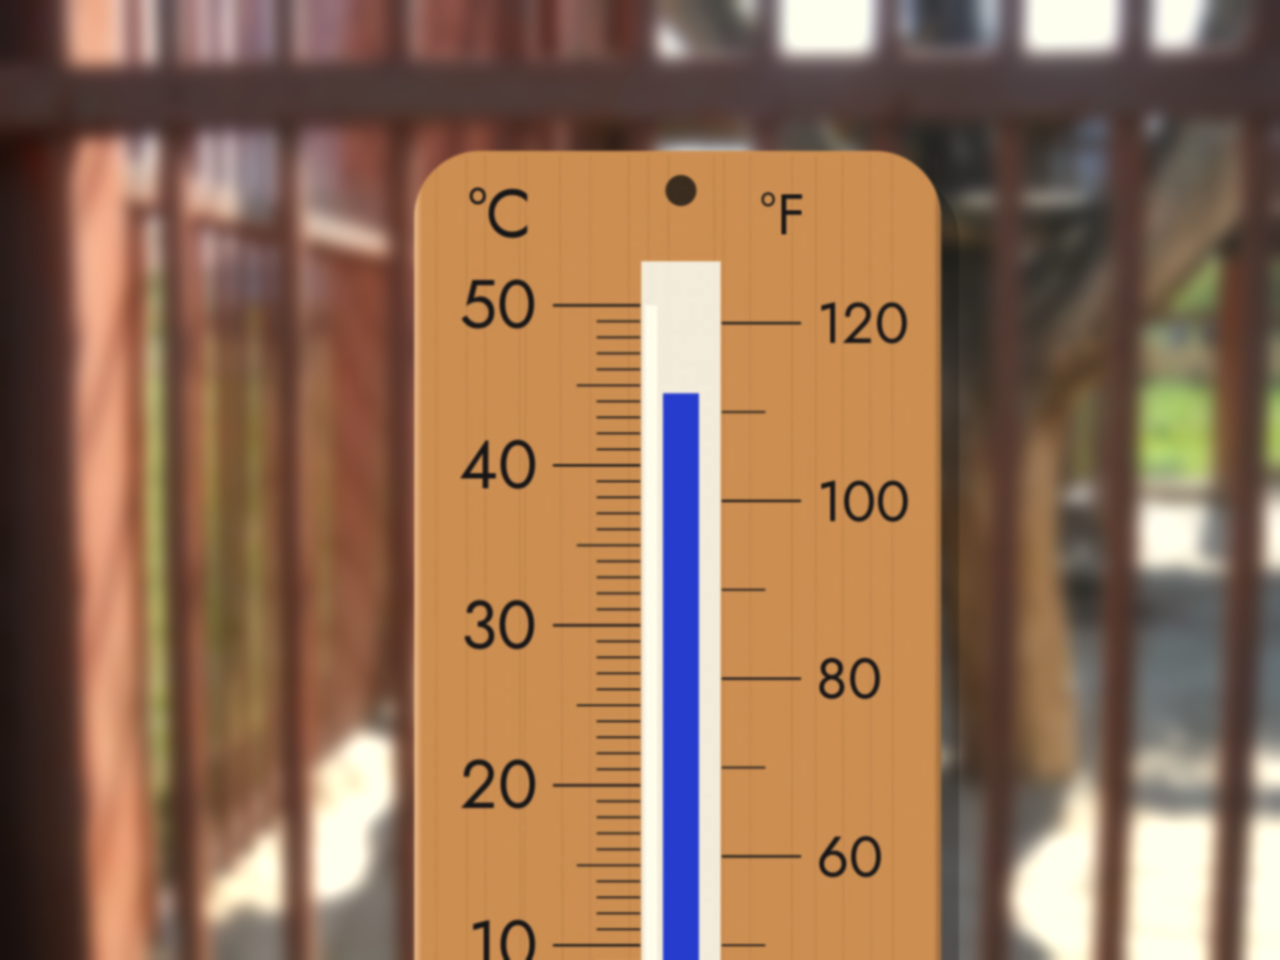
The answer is 44.5 °C
